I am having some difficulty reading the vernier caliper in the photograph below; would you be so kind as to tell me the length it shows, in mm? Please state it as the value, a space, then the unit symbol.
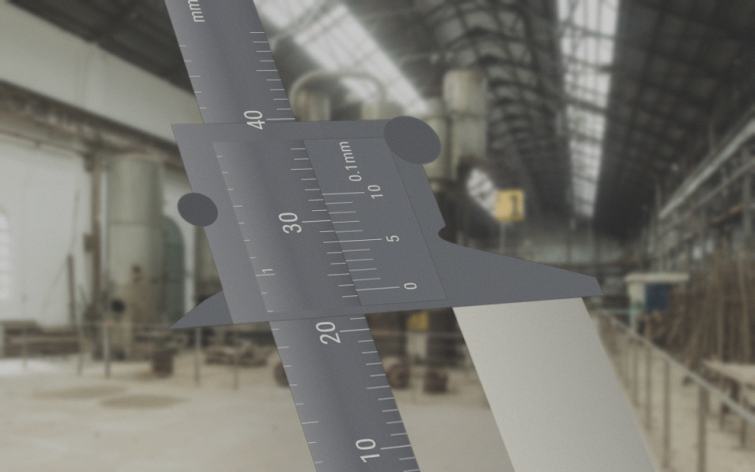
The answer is 23.5 mm
